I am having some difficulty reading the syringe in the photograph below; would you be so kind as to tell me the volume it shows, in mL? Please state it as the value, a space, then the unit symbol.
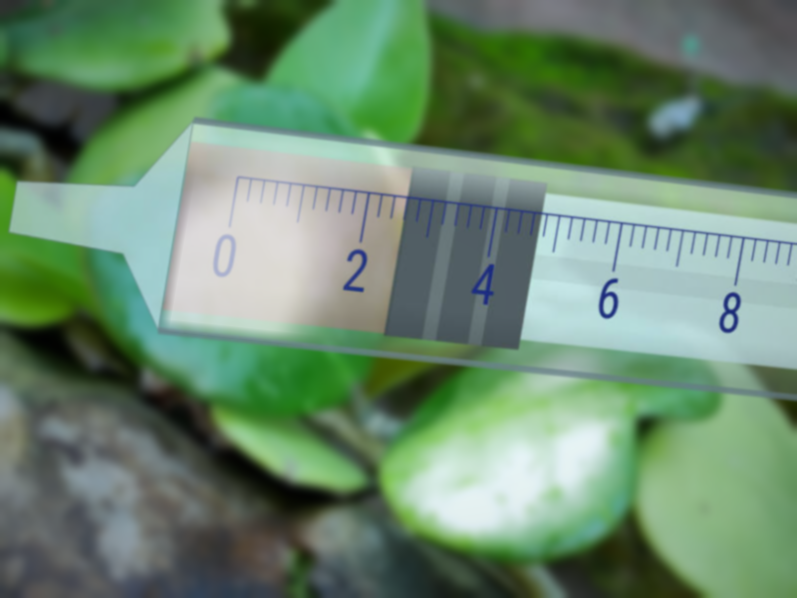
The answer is 2.6 mL
